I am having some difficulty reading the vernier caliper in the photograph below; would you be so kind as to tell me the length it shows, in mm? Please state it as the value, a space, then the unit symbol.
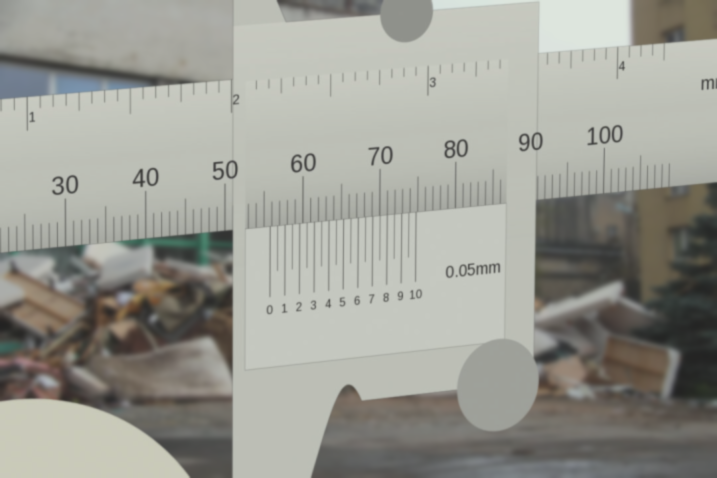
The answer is 55.8 mm
